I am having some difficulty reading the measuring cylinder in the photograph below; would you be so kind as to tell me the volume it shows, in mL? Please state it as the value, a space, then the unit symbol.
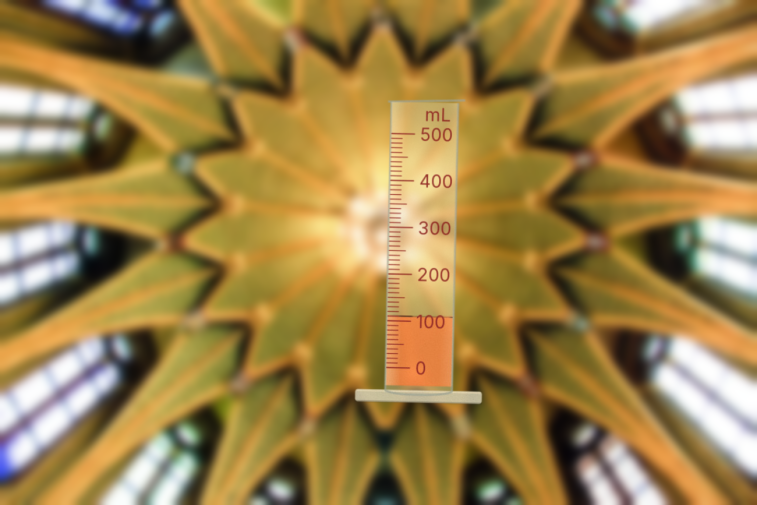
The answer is 110 mL
